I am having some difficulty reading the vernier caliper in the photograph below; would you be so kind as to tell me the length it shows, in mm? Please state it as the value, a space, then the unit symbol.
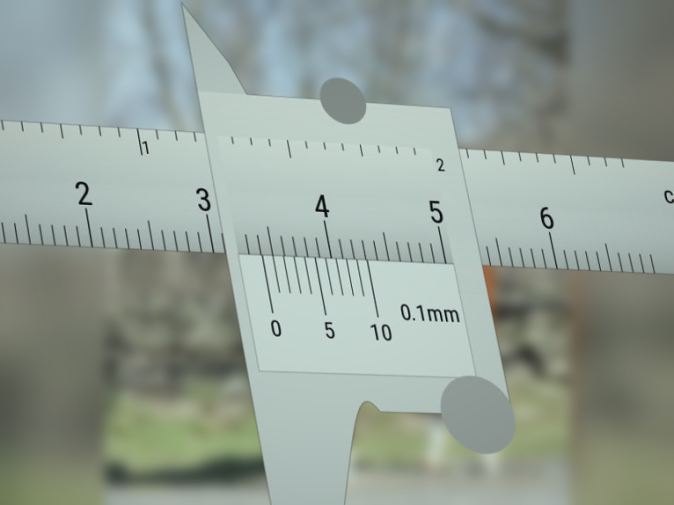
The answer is 34.1 mm
